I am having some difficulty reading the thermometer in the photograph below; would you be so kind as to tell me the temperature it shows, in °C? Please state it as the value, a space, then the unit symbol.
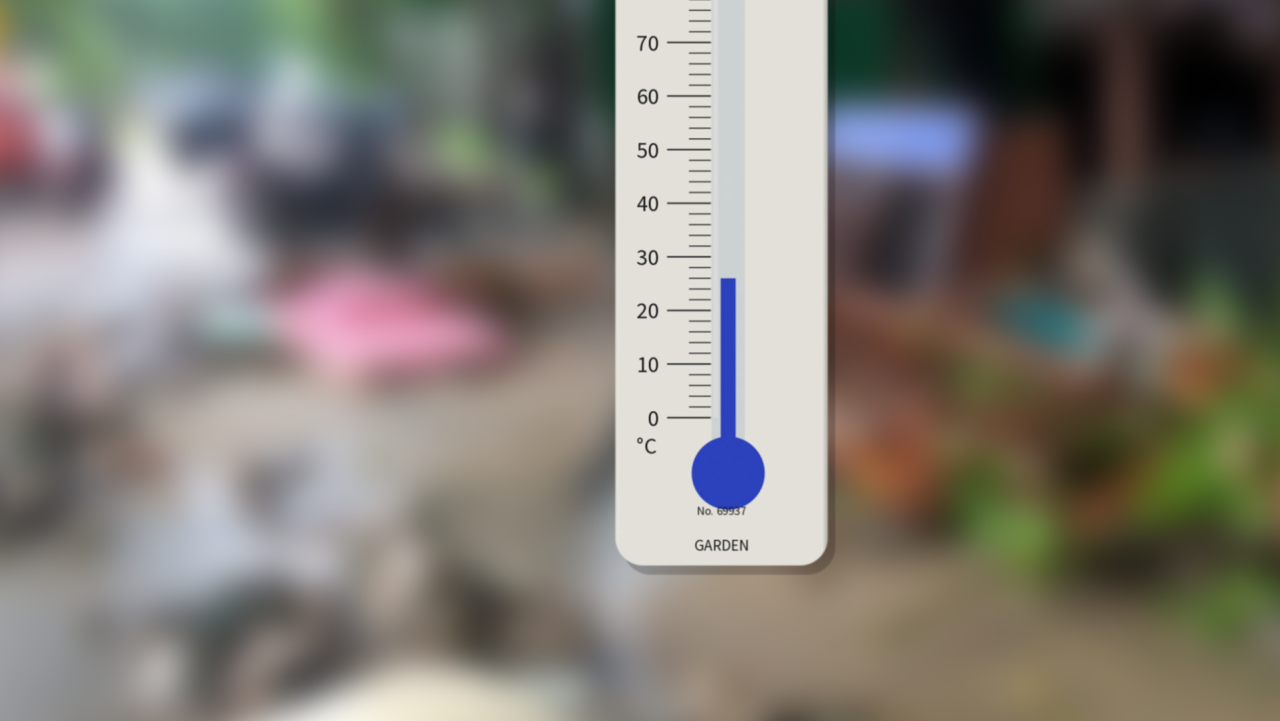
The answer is 26 °C
